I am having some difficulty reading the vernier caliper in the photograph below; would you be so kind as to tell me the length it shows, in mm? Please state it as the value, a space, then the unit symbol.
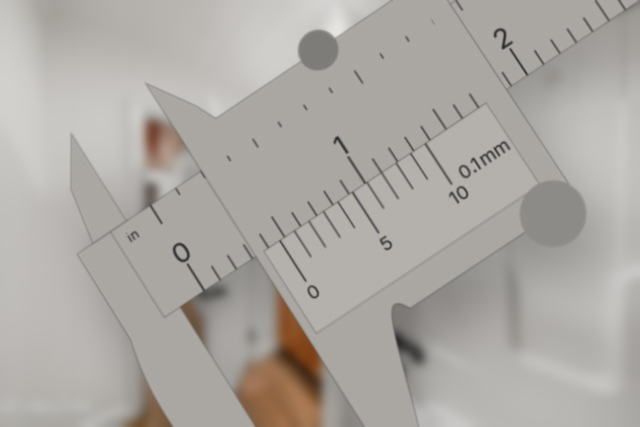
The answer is 4.7 mm
